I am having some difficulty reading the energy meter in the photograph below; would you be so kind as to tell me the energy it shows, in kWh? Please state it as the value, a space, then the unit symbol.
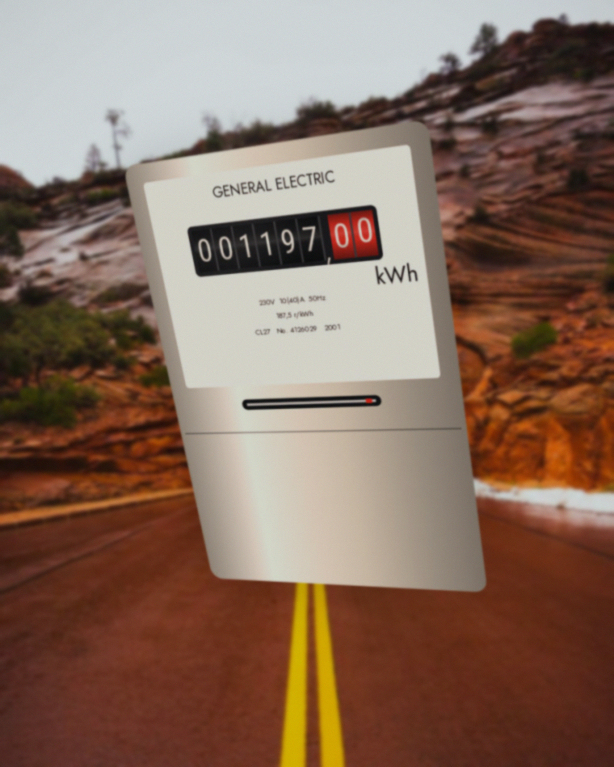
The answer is 1197.00 kWh
